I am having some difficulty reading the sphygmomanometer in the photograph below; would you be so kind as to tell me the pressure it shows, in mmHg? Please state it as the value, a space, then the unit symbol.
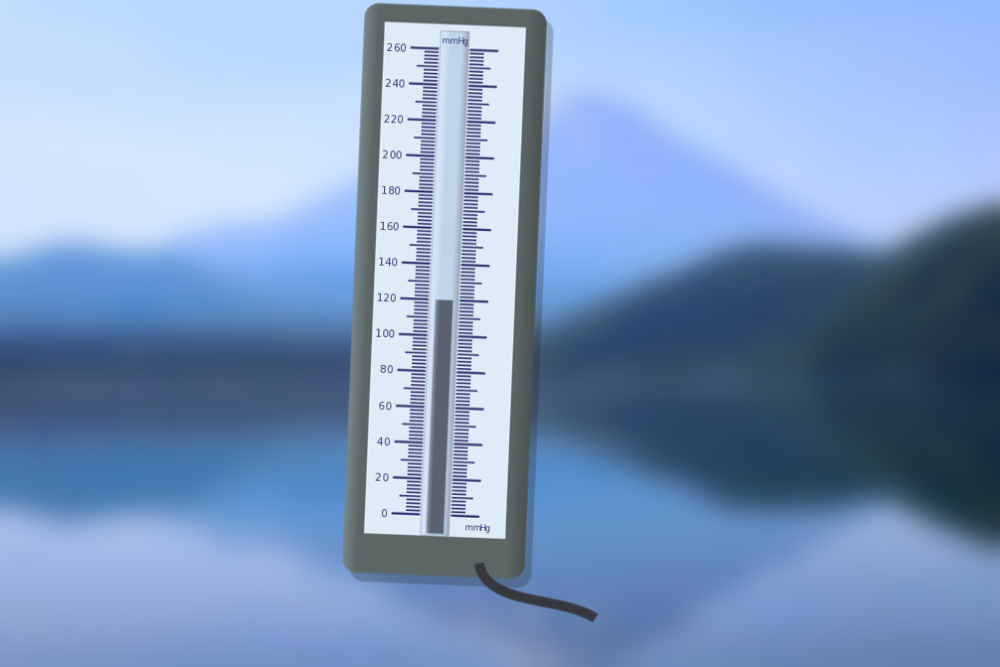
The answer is 120 mmHg
